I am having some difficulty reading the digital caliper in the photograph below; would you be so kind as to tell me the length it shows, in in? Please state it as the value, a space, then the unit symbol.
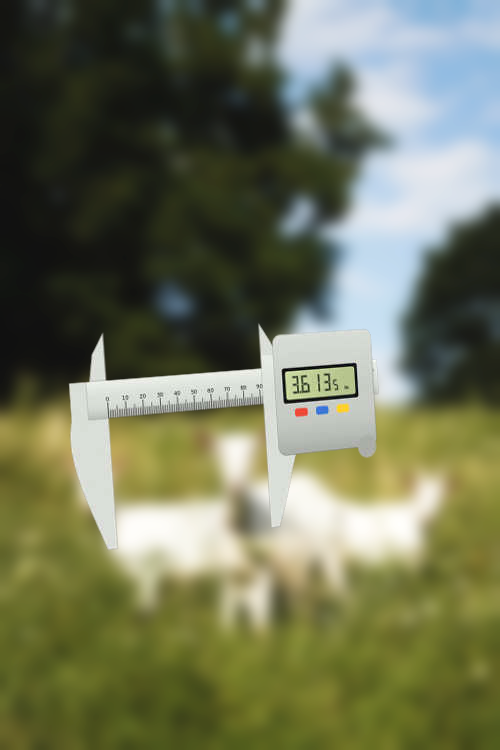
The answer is 3.6135 in
